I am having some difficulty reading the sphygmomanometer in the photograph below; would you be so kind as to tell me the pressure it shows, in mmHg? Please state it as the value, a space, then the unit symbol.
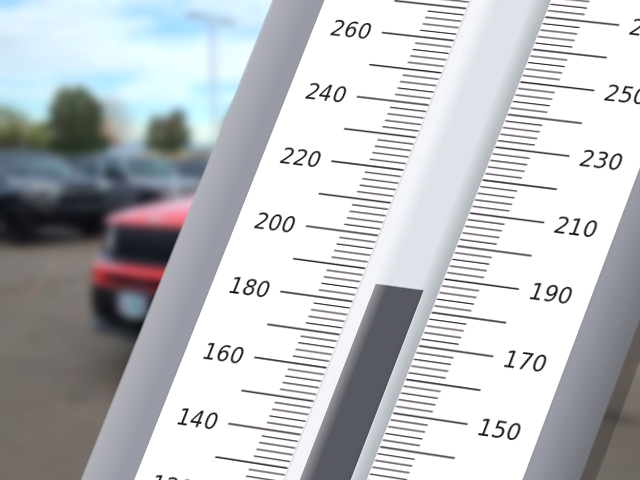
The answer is 186 mmHg
